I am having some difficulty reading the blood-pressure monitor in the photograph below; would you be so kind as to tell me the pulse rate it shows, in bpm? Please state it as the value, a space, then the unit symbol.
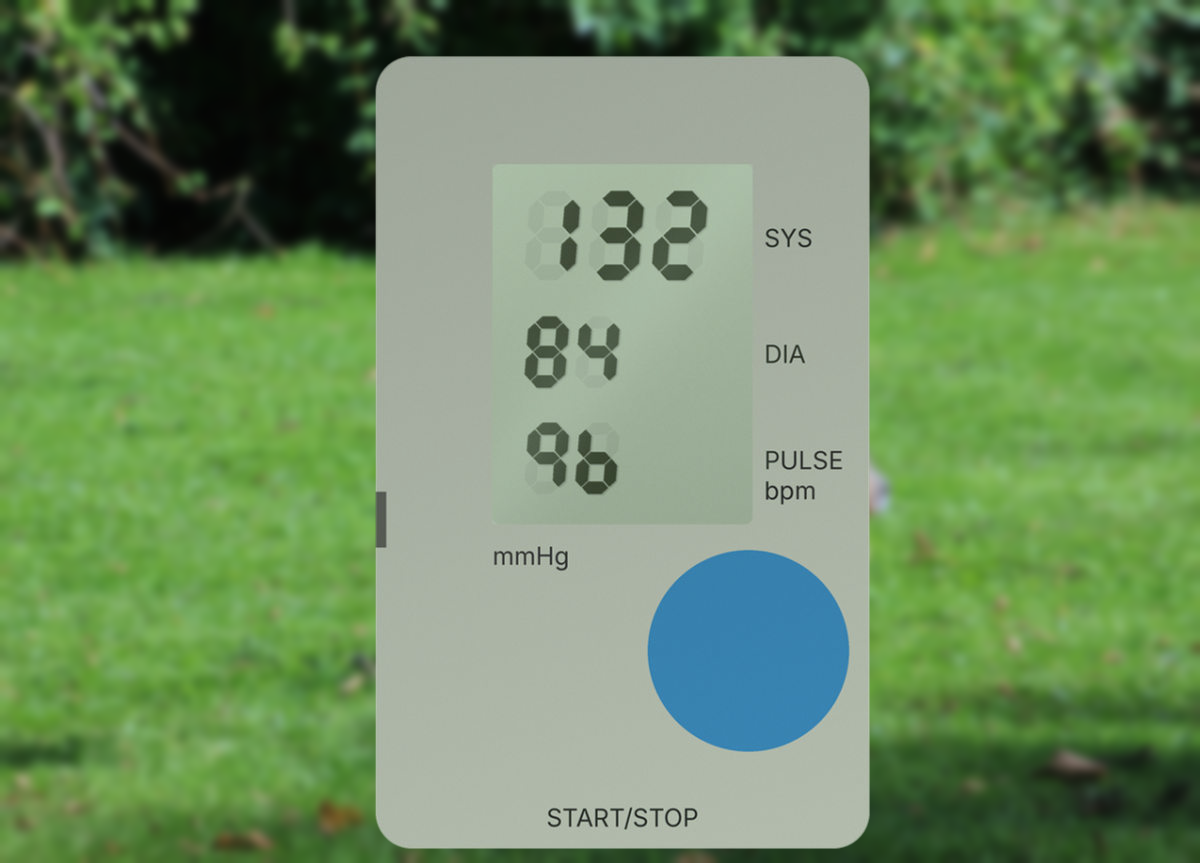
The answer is 96 bpm
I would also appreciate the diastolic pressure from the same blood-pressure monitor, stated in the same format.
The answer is 84 mmHg
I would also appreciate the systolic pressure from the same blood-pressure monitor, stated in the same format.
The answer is 132 mmHg
